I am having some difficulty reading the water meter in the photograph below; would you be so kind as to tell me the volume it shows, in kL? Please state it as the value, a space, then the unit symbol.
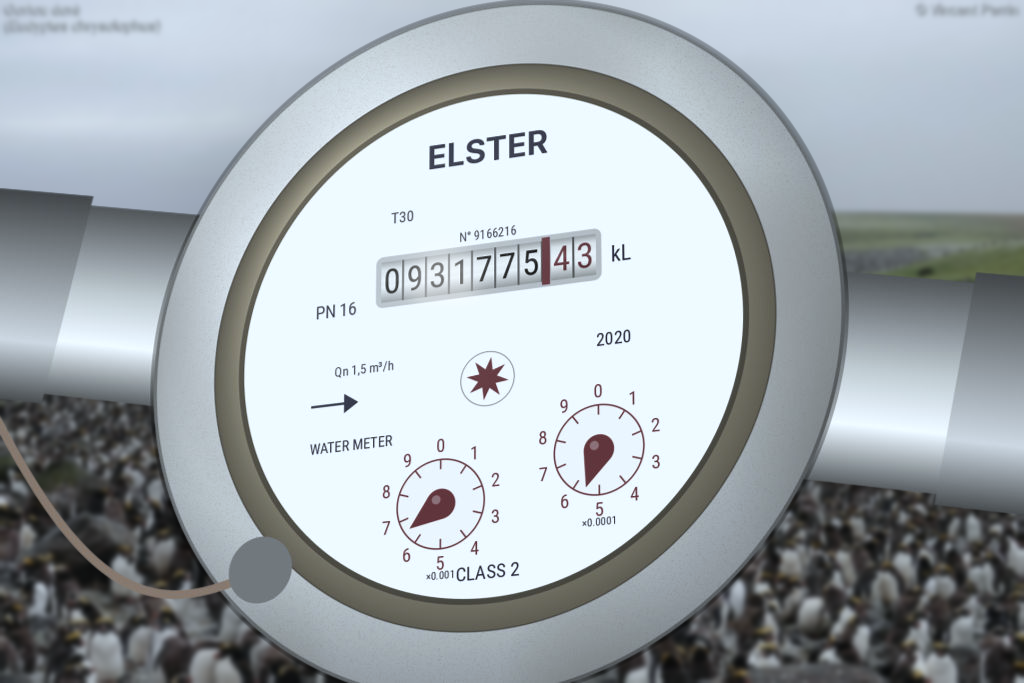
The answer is 931775.4365 kL
